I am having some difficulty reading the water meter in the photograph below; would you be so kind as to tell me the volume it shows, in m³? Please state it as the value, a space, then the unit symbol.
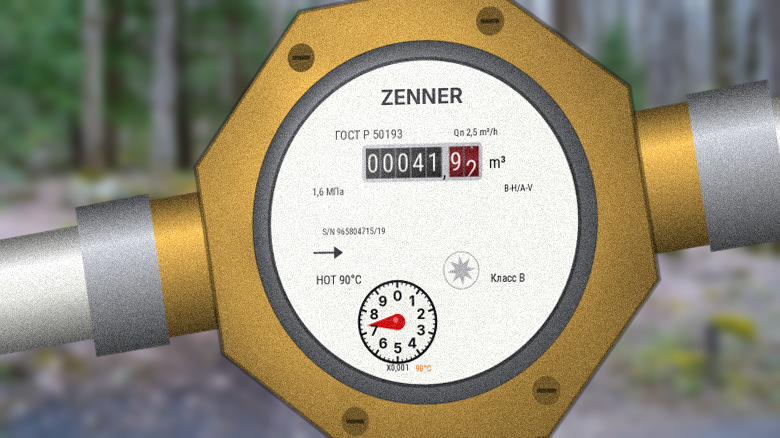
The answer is 41.917 m³
